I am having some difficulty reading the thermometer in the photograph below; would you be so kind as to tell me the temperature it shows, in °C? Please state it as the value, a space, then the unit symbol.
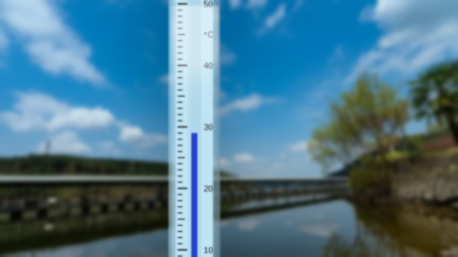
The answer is 29 °C
